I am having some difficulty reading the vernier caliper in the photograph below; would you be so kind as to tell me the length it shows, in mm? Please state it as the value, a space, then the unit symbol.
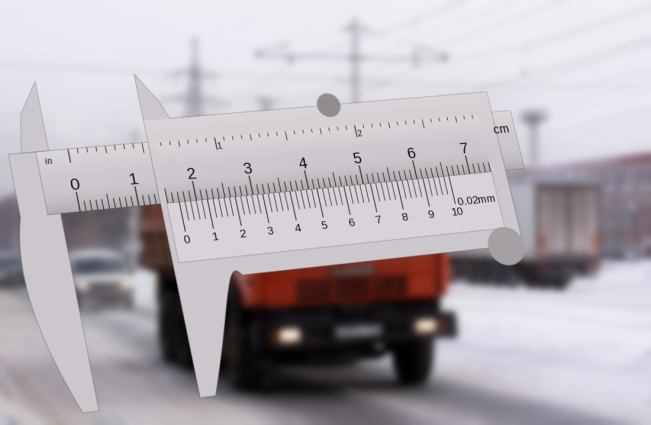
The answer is 17.0 mm
